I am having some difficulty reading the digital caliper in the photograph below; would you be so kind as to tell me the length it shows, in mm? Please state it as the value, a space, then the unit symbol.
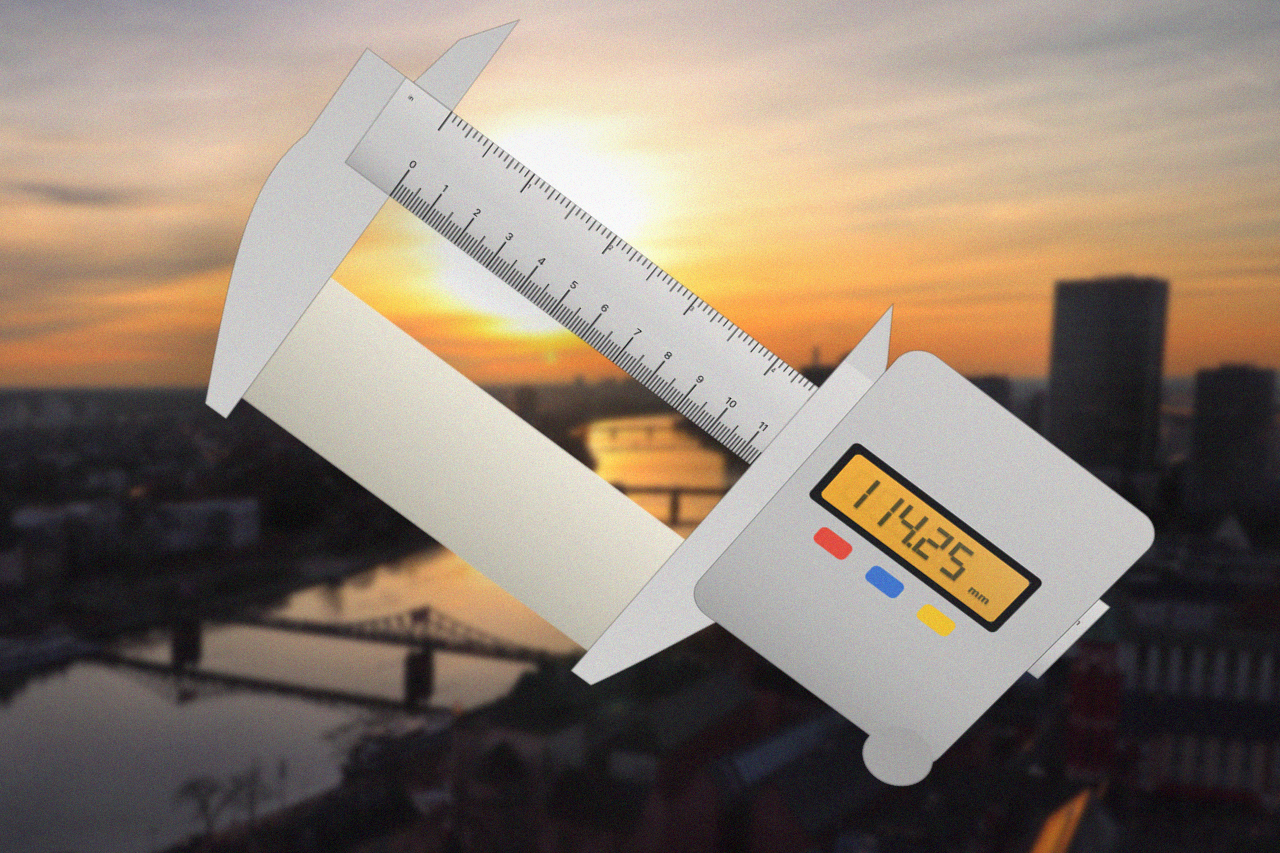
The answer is 114.25 mm
